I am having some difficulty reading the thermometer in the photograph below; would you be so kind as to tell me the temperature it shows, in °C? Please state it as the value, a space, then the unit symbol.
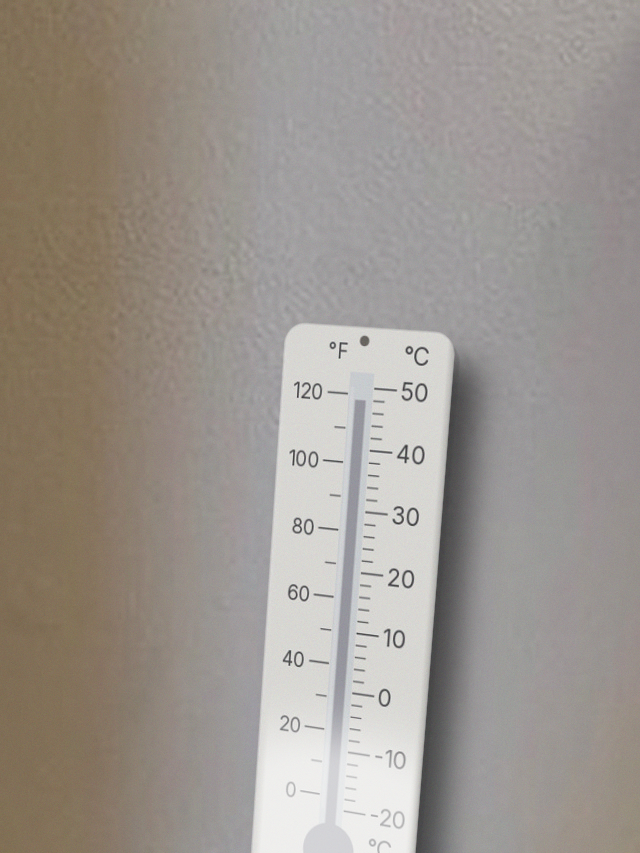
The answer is 48 °C
